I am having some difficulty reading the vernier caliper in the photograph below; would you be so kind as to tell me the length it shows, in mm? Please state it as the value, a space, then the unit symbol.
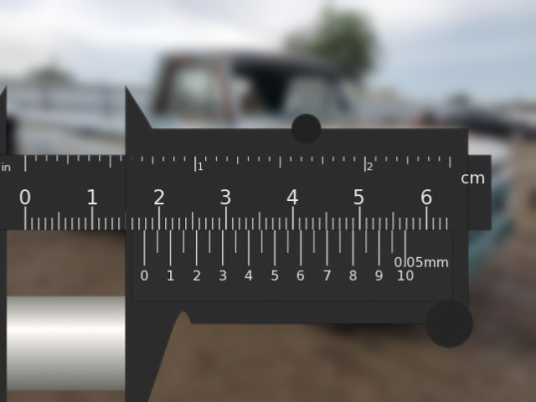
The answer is 17.8 mm
